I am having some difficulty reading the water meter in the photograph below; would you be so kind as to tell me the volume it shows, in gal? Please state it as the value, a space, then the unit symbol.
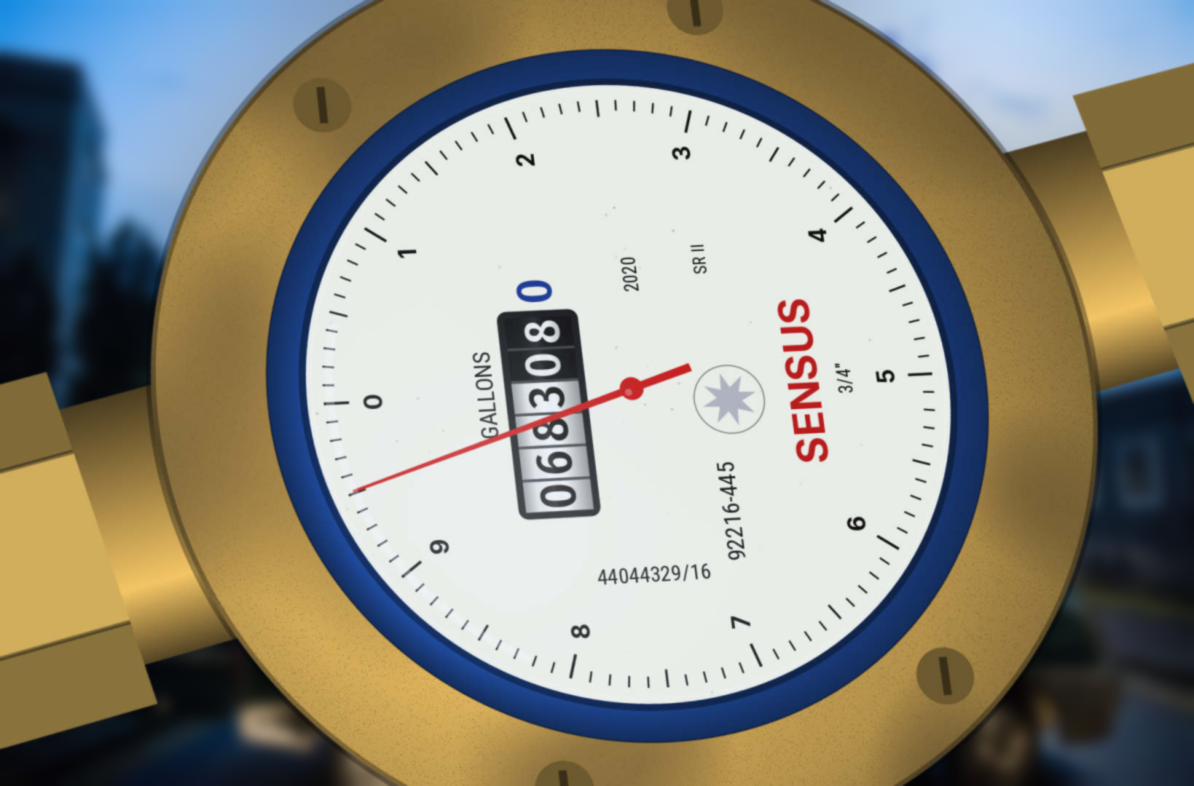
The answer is 683079.5 gal
